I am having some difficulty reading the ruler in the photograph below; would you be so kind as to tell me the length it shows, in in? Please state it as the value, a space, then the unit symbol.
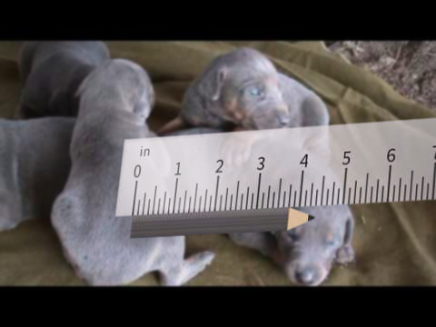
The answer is 4.375 in
